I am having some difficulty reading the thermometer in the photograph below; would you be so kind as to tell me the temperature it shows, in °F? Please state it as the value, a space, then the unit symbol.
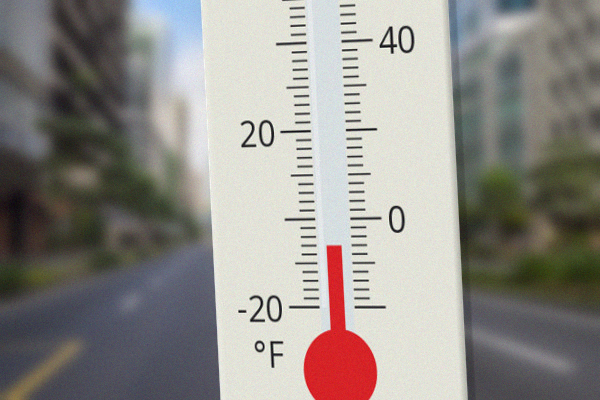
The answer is -6 °F
